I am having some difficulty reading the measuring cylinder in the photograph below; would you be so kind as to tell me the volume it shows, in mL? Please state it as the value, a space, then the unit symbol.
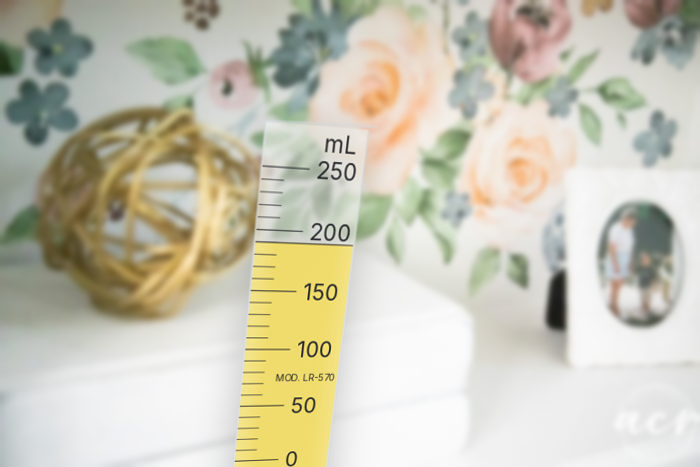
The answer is 190 mL
